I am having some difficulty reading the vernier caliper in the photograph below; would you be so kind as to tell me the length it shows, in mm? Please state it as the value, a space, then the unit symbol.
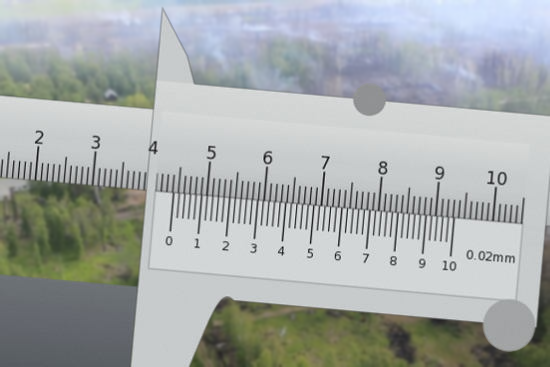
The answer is 44.2 mm
